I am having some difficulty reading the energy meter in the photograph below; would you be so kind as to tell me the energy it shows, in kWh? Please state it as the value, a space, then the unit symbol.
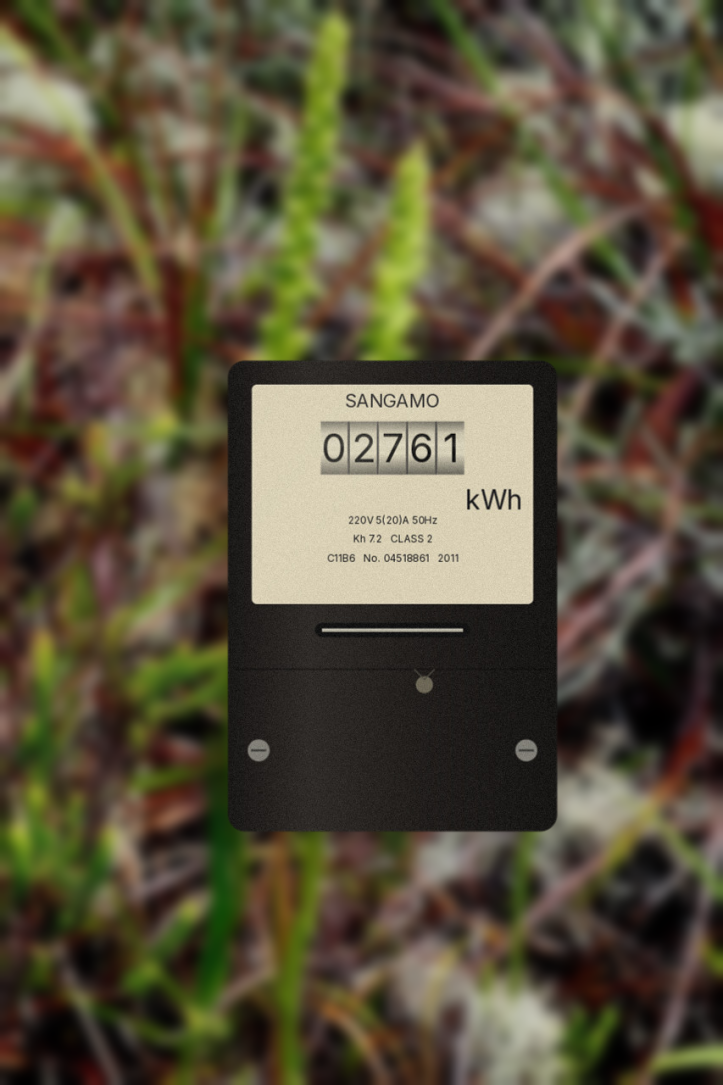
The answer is 2761 kWh
